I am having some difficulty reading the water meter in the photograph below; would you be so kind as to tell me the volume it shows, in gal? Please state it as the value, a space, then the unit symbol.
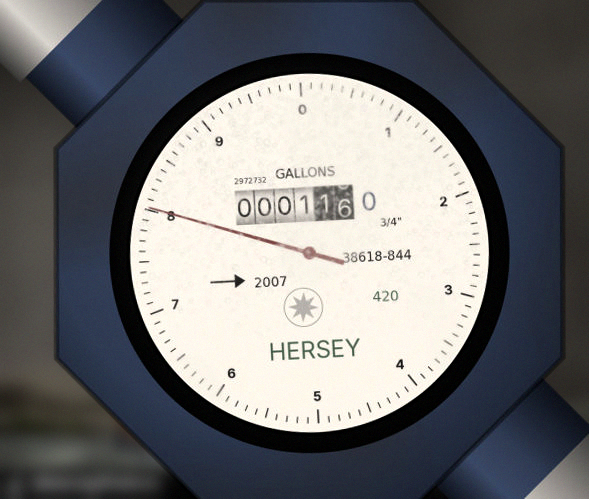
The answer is 1158.0 gal
